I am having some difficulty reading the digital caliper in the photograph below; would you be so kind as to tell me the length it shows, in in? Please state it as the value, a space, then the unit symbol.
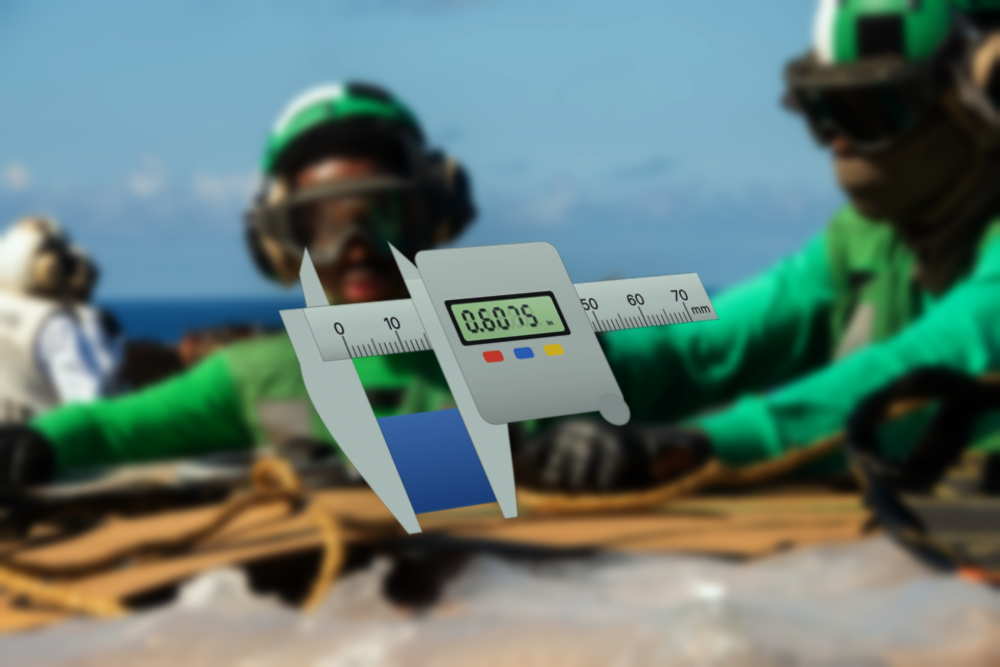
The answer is 0.6075 in
